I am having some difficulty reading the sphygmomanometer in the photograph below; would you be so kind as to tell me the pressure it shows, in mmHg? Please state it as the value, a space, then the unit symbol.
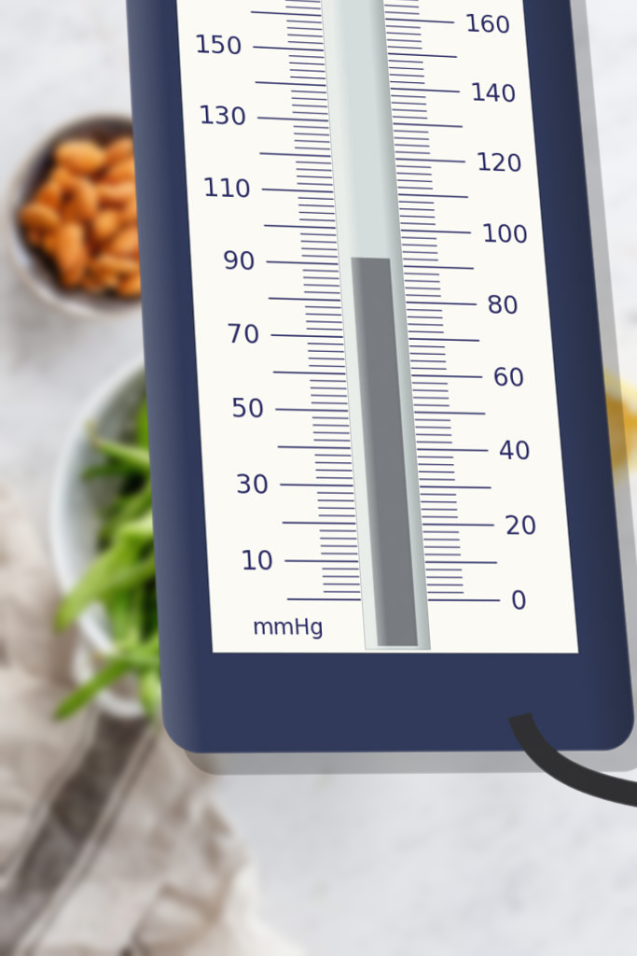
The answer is 92 mmHg
